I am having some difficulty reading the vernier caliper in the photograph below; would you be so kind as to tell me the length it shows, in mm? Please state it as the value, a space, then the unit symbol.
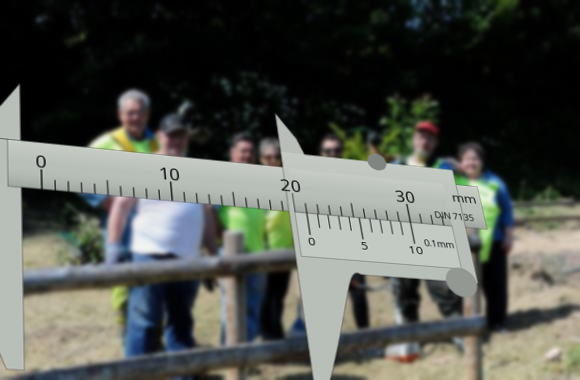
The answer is 21.0 mm
